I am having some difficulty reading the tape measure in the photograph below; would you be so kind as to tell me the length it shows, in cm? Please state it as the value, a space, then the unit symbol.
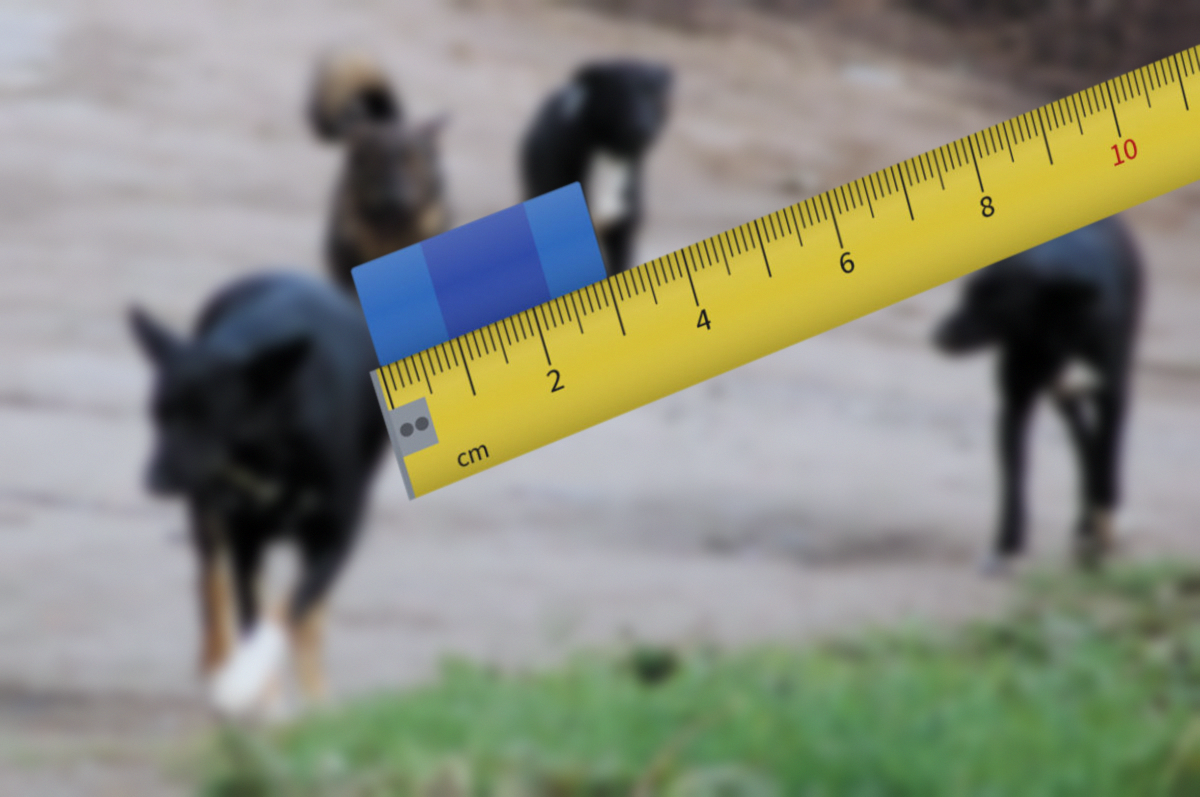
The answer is 3 cm
